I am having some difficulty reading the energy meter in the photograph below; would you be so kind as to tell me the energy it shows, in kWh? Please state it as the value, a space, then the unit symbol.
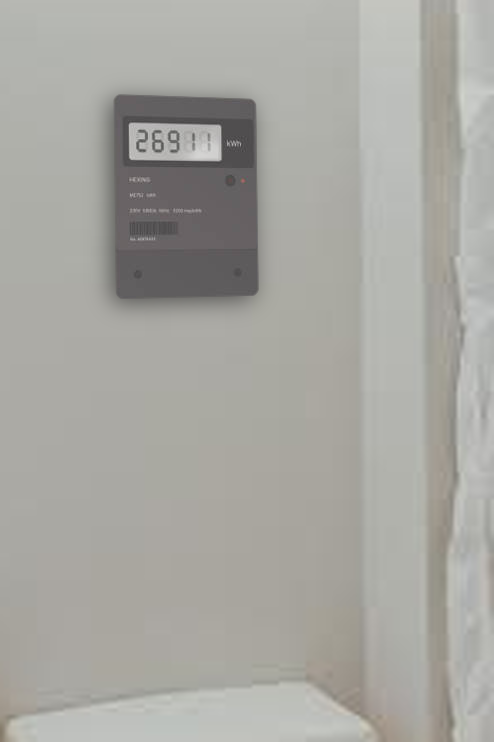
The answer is 26911 kWh
